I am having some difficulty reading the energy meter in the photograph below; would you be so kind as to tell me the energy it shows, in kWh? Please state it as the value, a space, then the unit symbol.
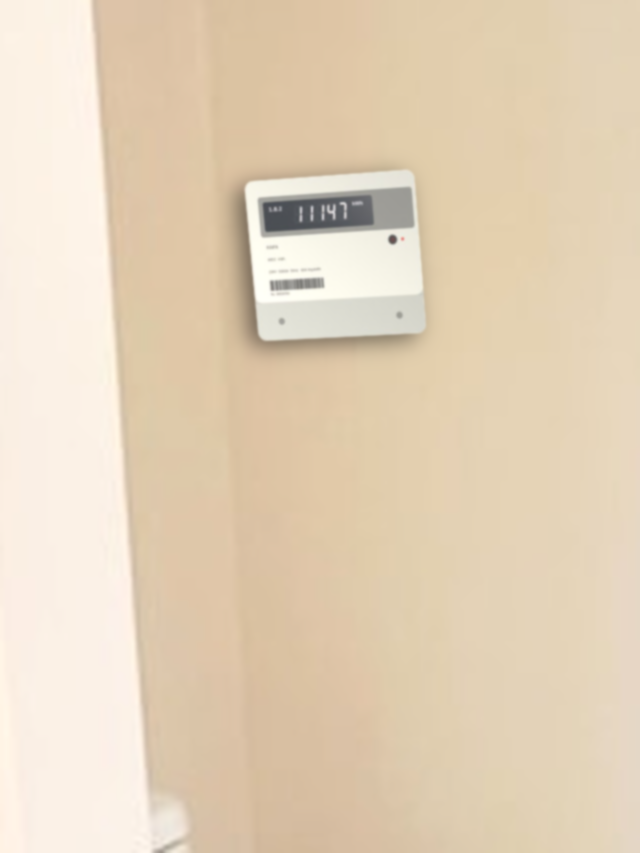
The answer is 11147 kWh
